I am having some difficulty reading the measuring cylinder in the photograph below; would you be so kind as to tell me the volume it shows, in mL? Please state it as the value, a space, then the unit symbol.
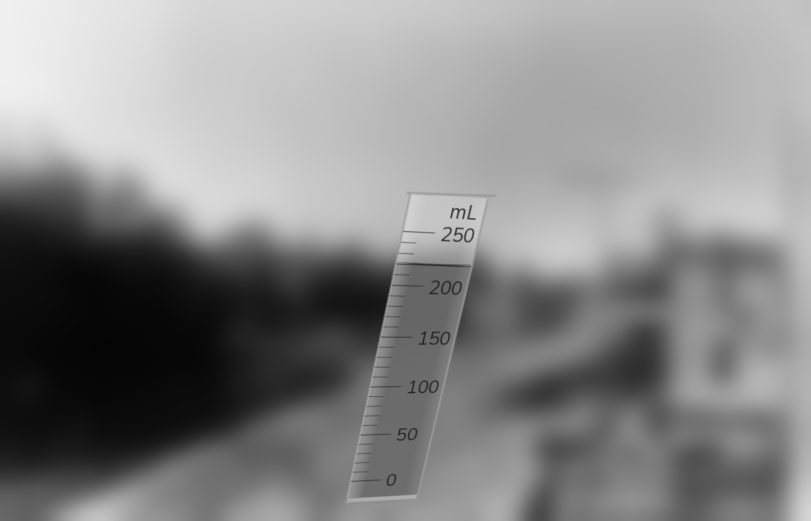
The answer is 220 mL
